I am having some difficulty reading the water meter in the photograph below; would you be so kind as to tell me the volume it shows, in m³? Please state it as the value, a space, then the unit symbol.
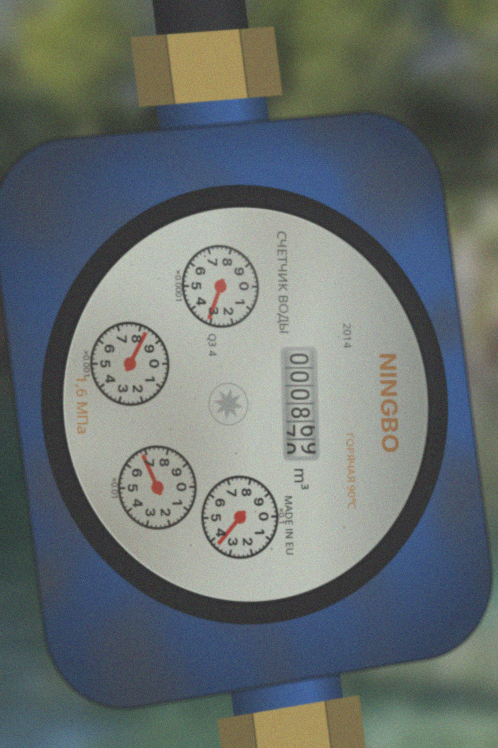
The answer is 869.3683 m³
